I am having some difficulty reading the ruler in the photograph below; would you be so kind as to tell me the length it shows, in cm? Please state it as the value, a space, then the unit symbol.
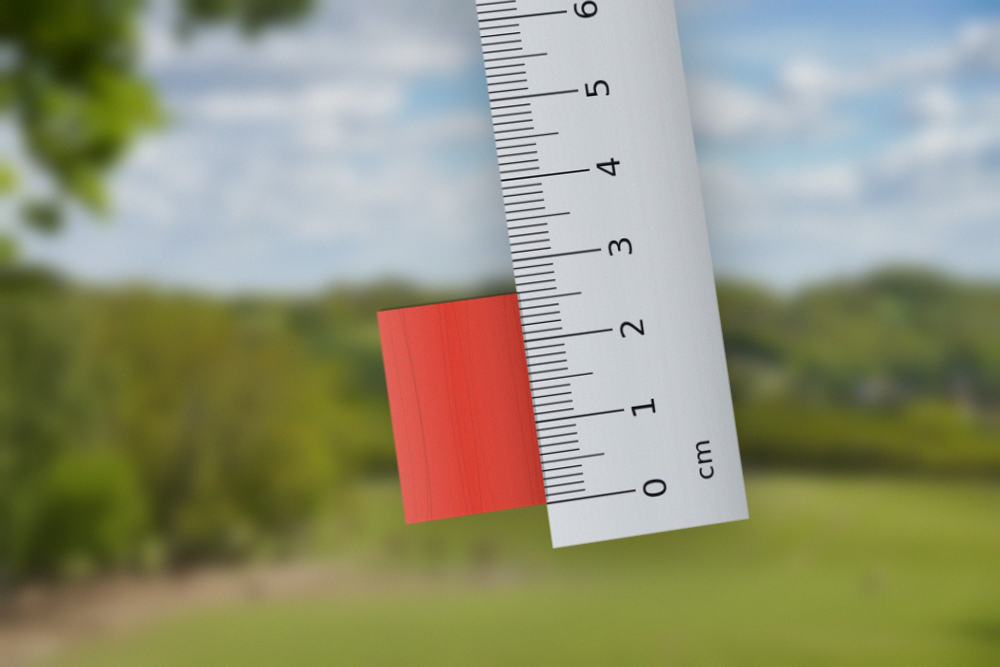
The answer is 2.6 cm
